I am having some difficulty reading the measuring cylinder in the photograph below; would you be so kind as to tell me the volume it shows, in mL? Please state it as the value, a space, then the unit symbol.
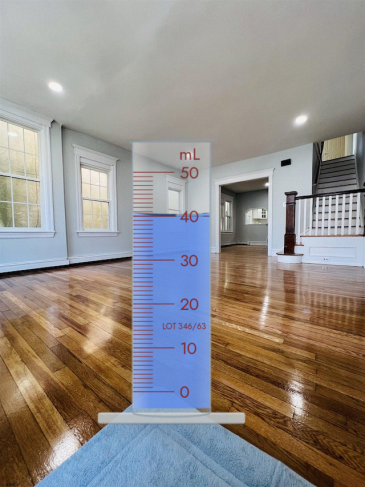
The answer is 40 mL
